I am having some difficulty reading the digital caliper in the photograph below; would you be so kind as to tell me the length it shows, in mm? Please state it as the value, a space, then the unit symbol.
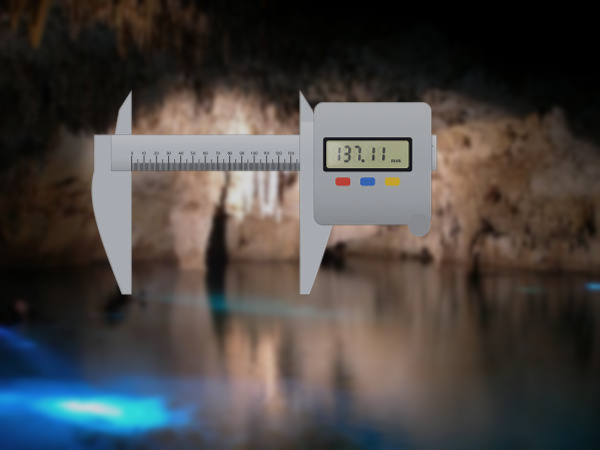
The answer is 137.11 mm
